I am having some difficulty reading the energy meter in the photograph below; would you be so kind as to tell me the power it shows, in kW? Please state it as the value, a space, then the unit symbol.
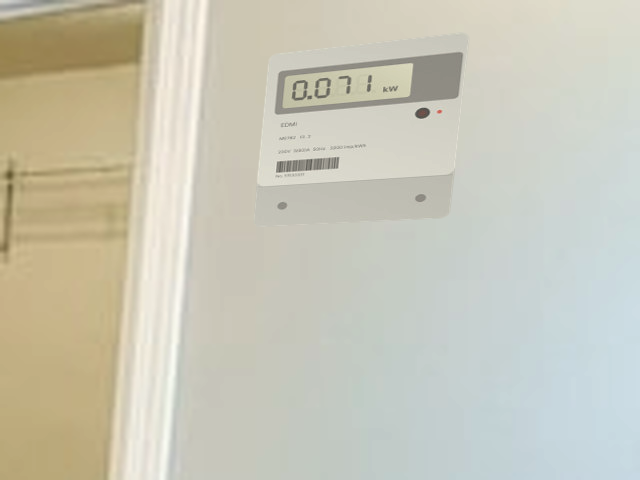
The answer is 0.071 kW
